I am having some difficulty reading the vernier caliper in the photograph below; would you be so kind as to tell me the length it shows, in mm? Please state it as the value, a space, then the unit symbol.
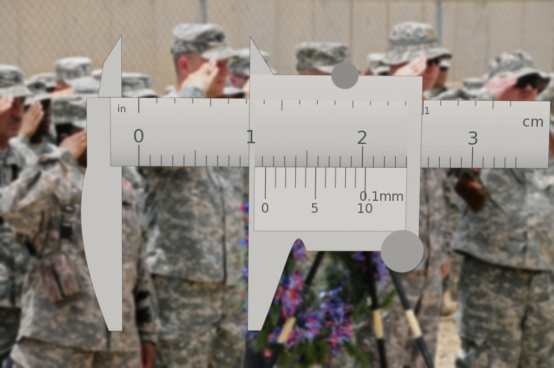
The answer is 11.3 mm
